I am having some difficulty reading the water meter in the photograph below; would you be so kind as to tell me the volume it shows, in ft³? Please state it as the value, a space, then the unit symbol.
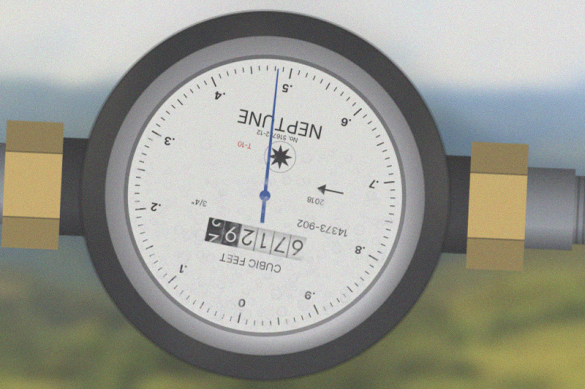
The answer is 671292.48 ft³
